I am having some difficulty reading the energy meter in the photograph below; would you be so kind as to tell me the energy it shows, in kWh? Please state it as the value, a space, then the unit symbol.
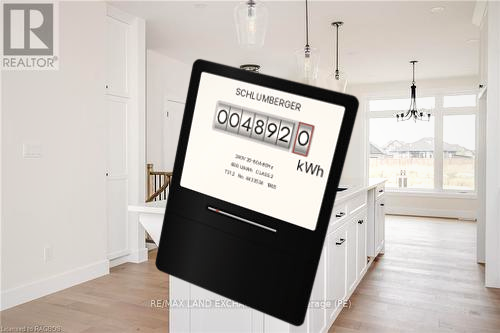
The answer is 4892.0 kWh
